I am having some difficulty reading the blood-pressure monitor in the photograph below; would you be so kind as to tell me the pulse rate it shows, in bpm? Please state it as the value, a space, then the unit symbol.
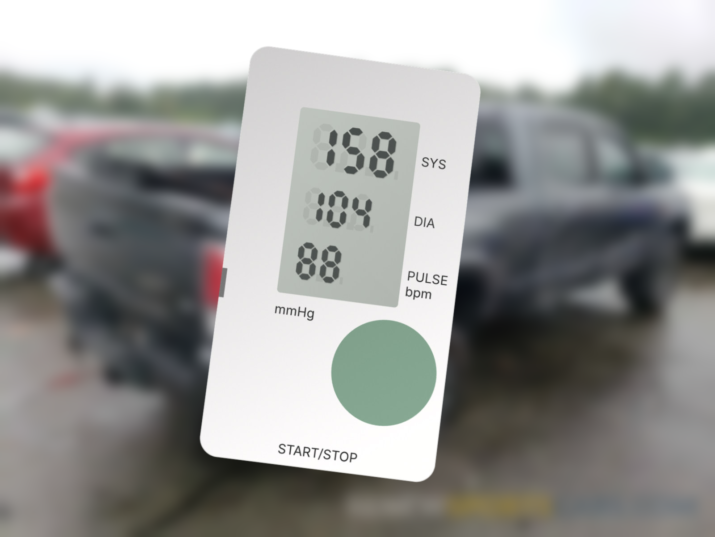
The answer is 88 bpm
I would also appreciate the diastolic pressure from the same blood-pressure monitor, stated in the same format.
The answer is 104 mmHg
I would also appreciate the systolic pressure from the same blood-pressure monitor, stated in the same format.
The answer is 158 mmHg
